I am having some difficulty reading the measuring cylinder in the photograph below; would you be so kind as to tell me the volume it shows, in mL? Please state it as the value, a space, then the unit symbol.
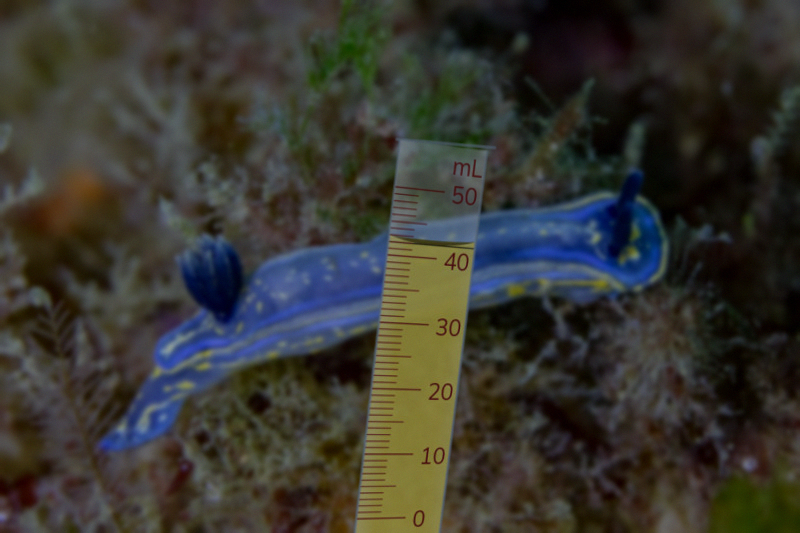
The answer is 42 mL
